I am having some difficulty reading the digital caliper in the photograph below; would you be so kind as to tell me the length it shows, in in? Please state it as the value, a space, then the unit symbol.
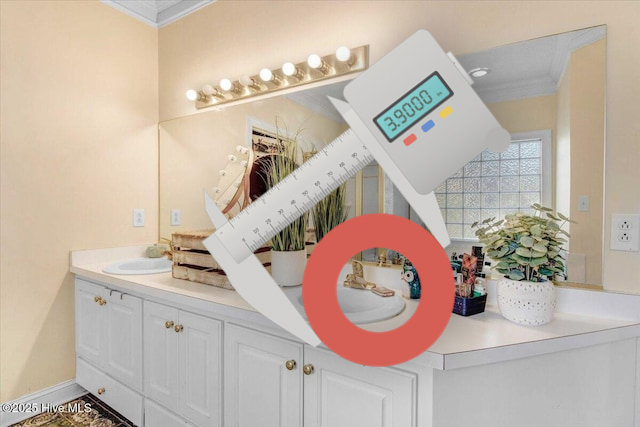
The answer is 3.9000 in
